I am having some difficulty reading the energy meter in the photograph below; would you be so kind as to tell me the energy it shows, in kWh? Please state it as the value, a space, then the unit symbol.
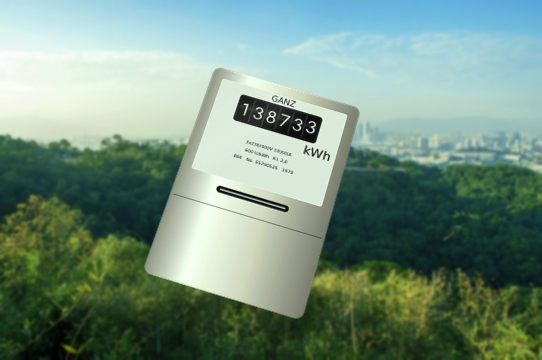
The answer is 138733 kWh
